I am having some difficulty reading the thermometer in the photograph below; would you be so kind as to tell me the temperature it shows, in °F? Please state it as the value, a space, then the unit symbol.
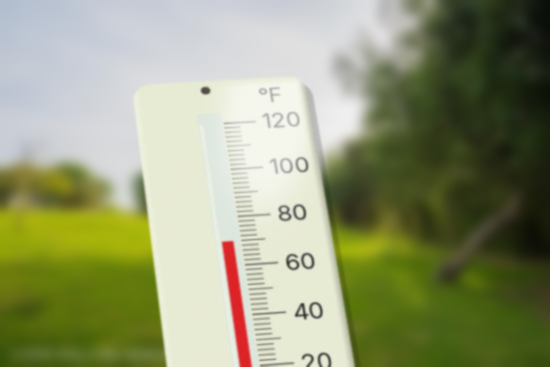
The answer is 70 °F
